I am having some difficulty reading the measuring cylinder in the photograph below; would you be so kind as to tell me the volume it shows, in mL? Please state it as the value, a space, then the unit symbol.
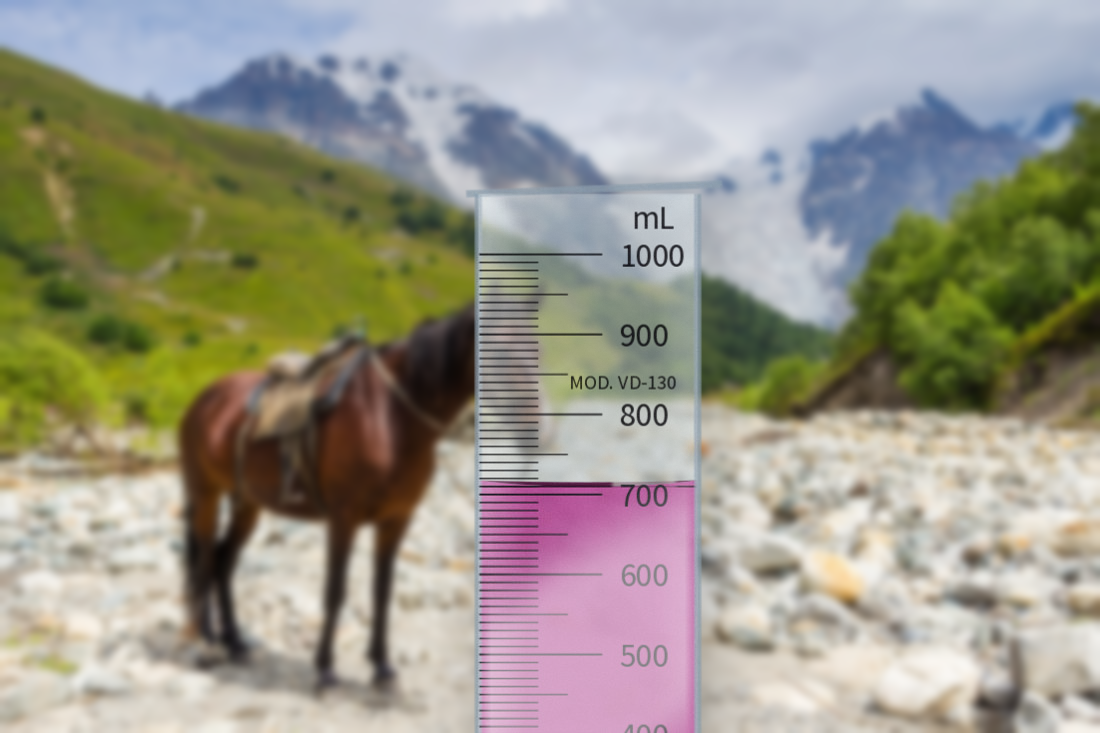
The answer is 710 mL
